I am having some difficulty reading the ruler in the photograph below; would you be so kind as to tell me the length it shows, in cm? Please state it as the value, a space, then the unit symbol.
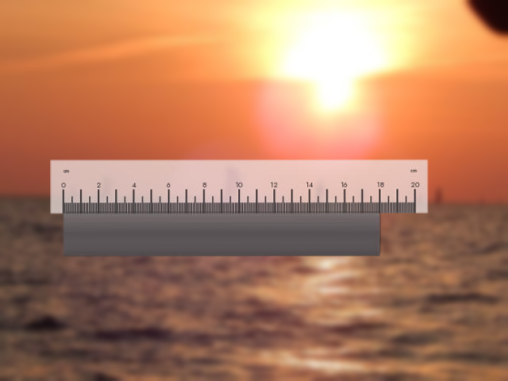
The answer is 18 cm
